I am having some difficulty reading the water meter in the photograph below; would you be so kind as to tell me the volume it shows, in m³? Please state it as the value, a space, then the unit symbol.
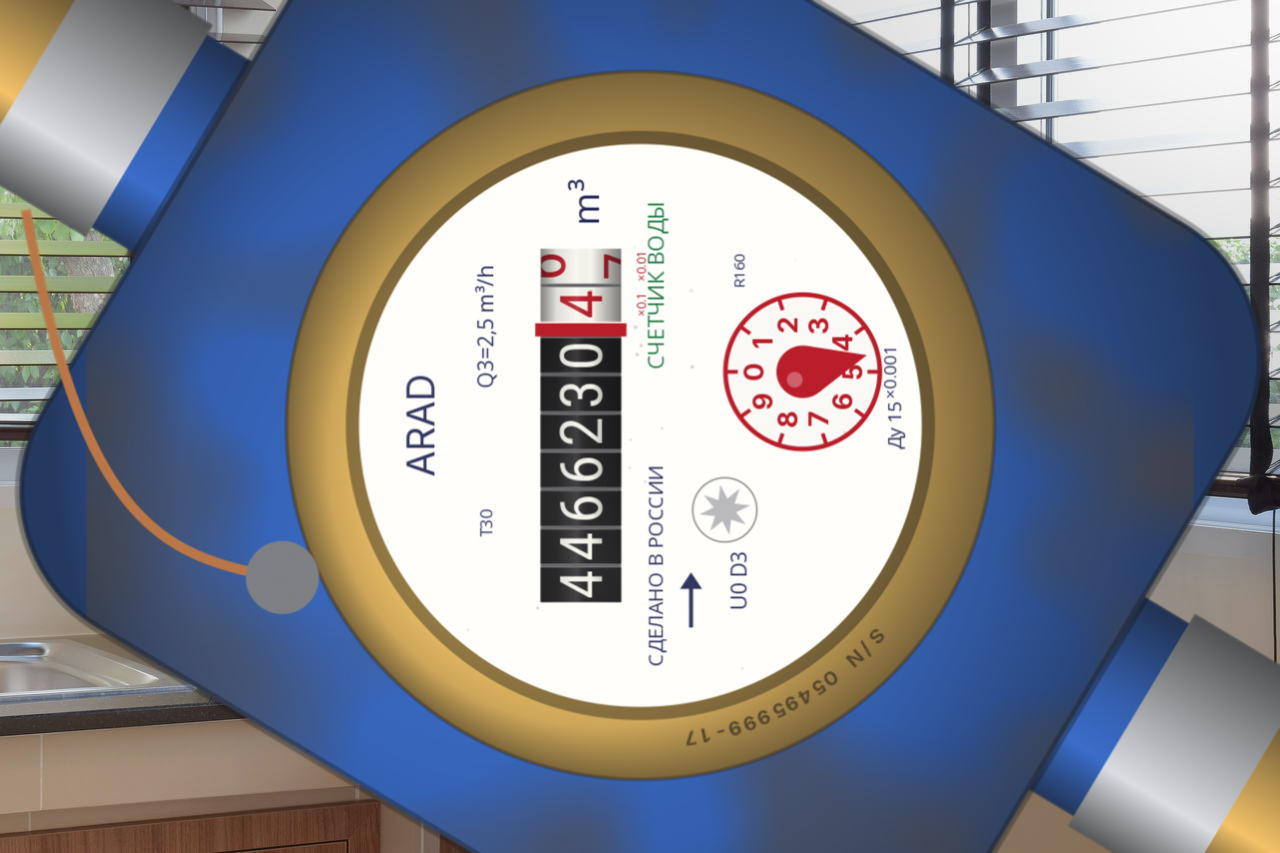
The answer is 4466230.464 m³
